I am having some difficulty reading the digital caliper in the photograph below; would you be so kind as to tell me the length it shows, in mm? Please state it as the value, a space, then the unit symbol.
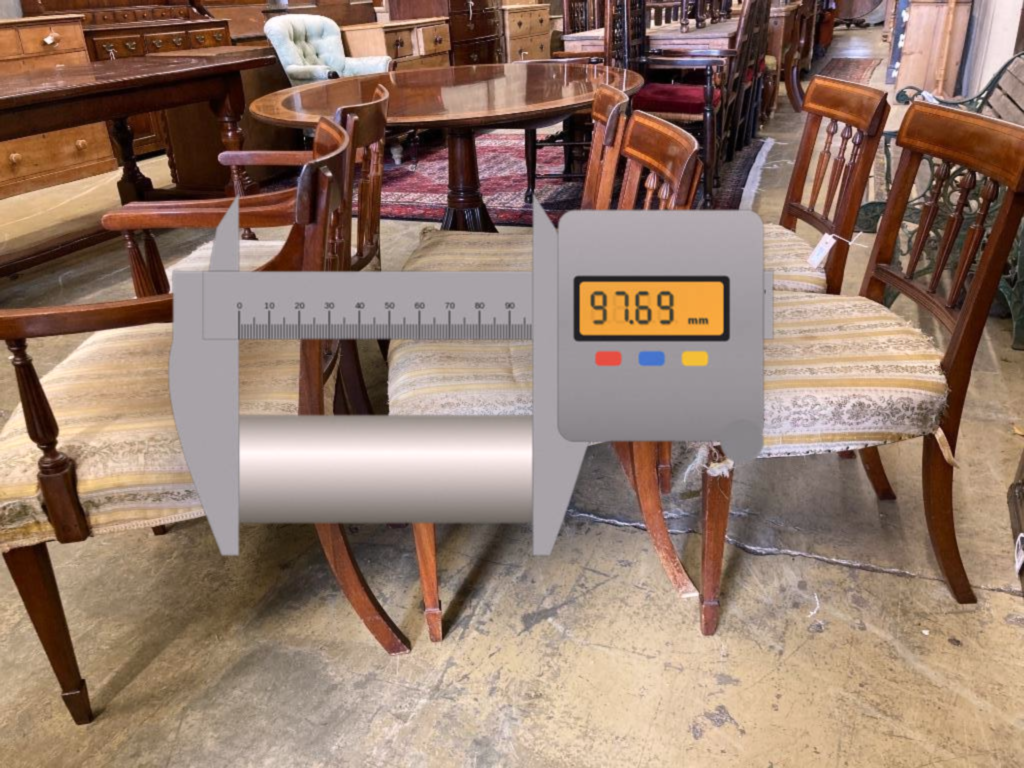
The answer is 97.69 mm
